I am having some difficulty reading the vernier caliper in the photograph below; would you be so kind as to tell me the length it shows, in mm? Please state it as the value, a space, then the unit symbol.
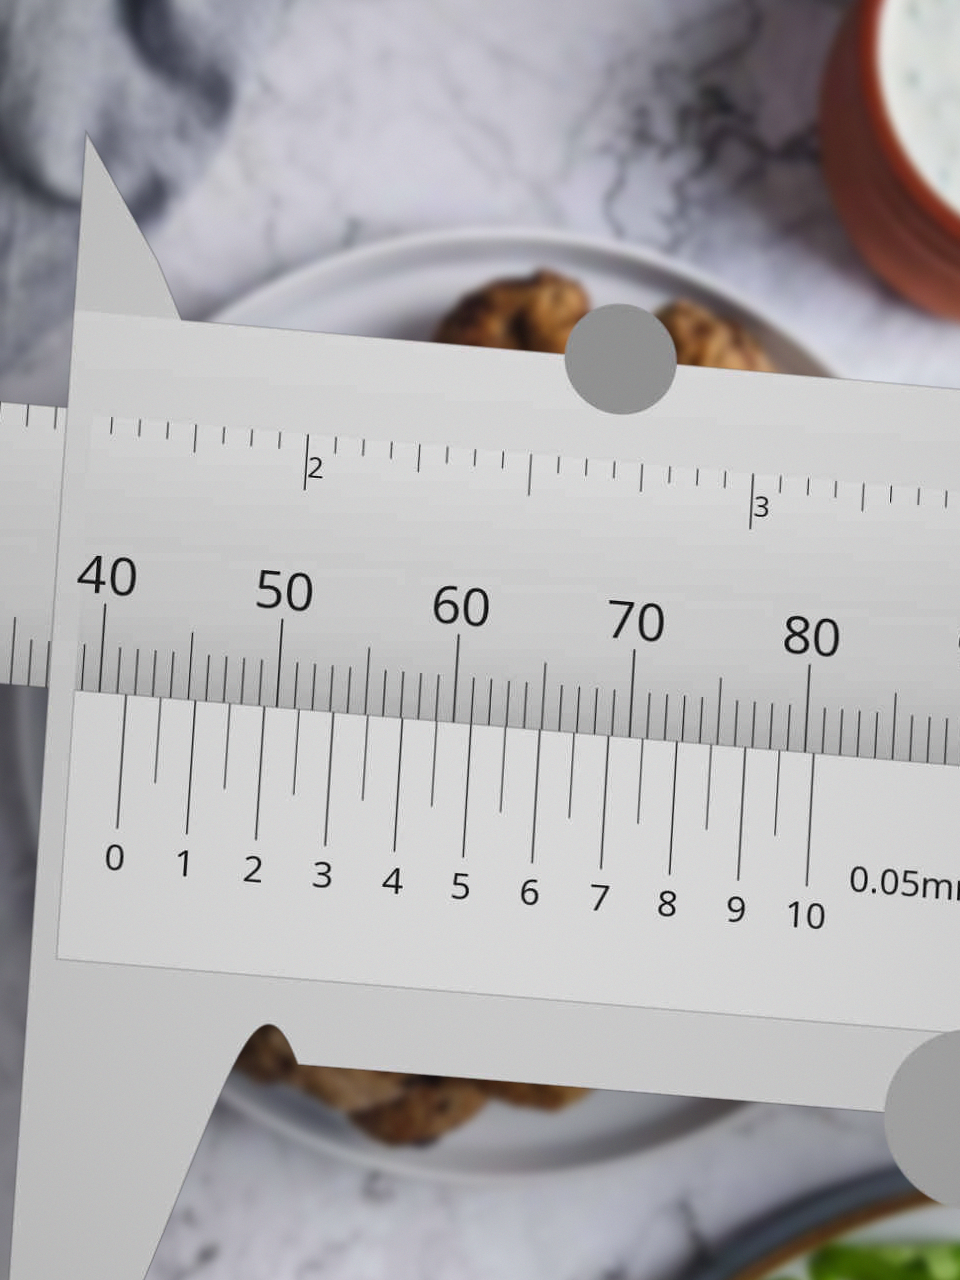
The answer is 41.5 mm
